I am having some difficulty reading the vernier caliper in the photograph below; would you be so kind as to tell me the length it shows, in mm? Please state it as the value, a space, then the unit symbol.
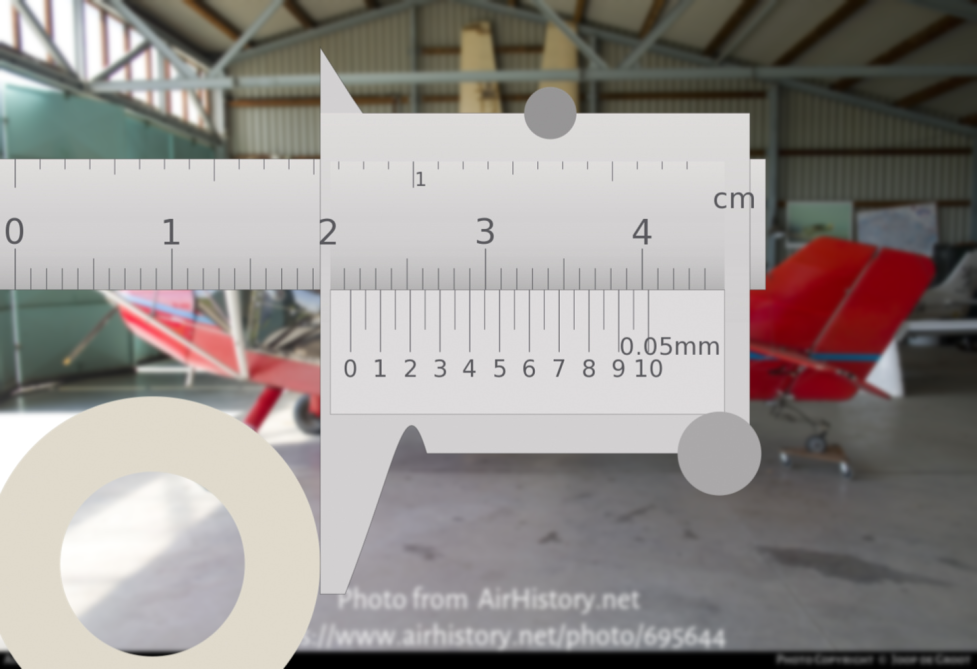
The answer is 21.4 mm
